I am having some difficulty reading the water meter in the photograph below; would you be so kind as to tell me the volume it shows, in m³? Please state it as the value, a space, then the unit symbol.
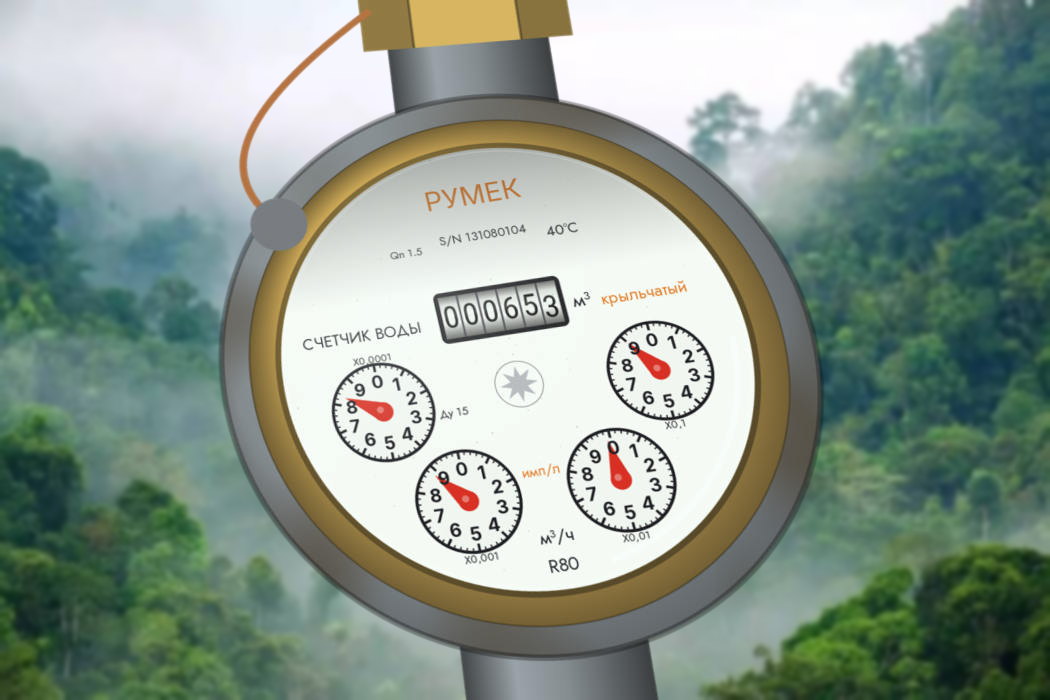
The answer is 652.8988 m³
